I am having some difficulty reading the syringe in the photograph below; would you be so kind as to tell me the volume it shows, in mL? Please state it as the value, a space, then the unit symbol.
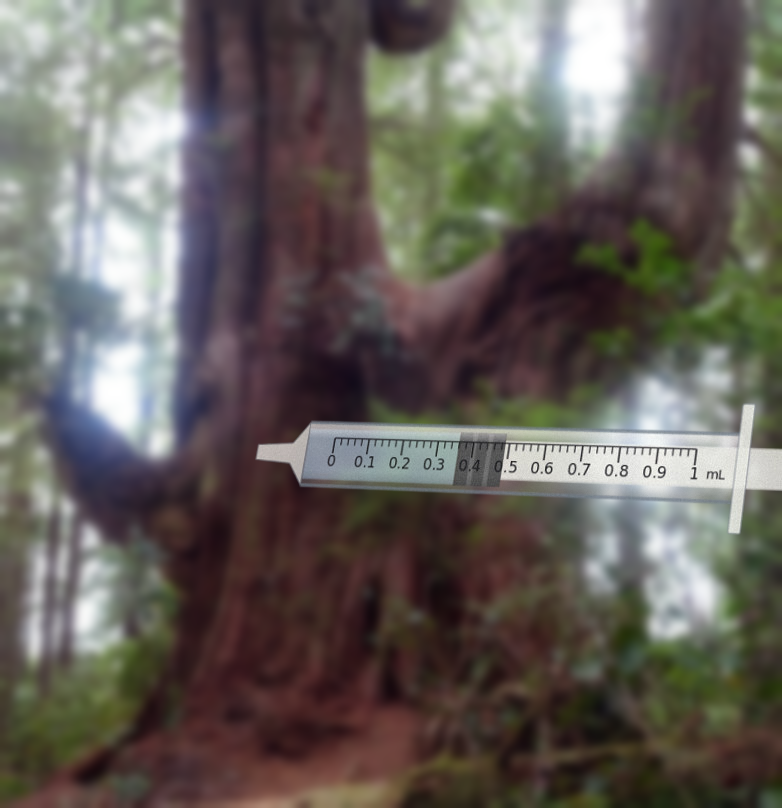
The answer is 0.36 mL
